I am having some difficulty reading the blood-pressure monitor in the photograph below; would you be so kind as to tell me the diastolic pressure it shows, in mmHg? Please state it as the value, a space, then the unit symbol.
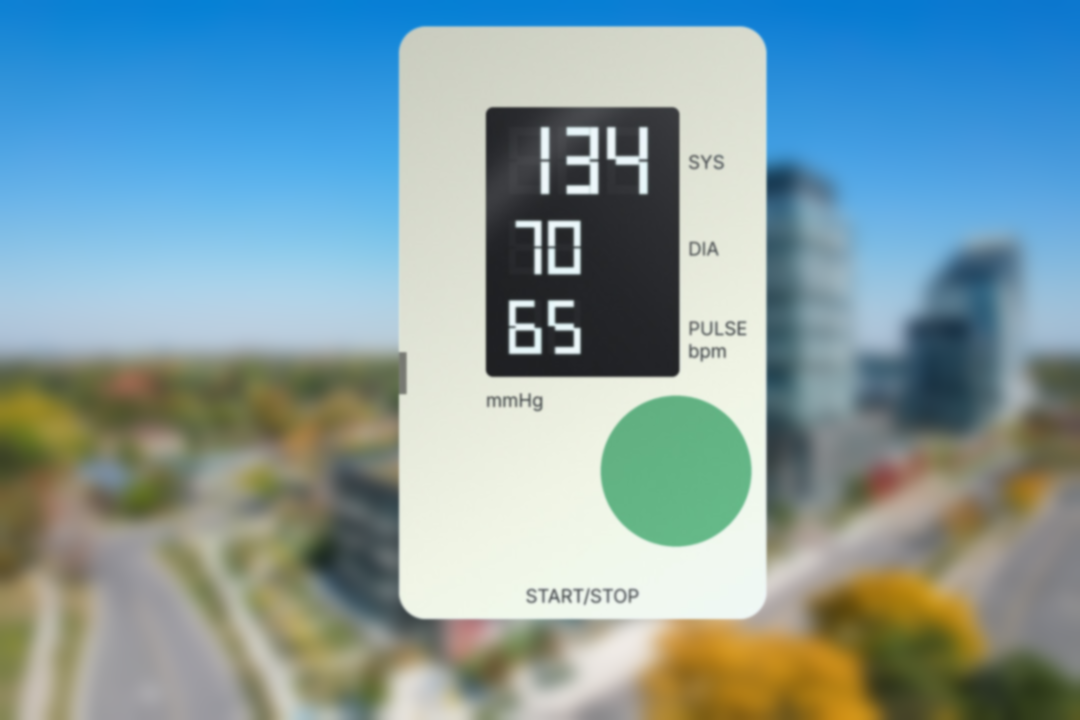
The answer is 70 mmHg
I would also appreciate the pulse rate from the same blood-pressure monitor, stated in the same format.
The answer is 65 bpm
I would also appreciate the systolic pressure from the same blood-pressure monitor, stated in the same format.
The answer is 134 mmHg
